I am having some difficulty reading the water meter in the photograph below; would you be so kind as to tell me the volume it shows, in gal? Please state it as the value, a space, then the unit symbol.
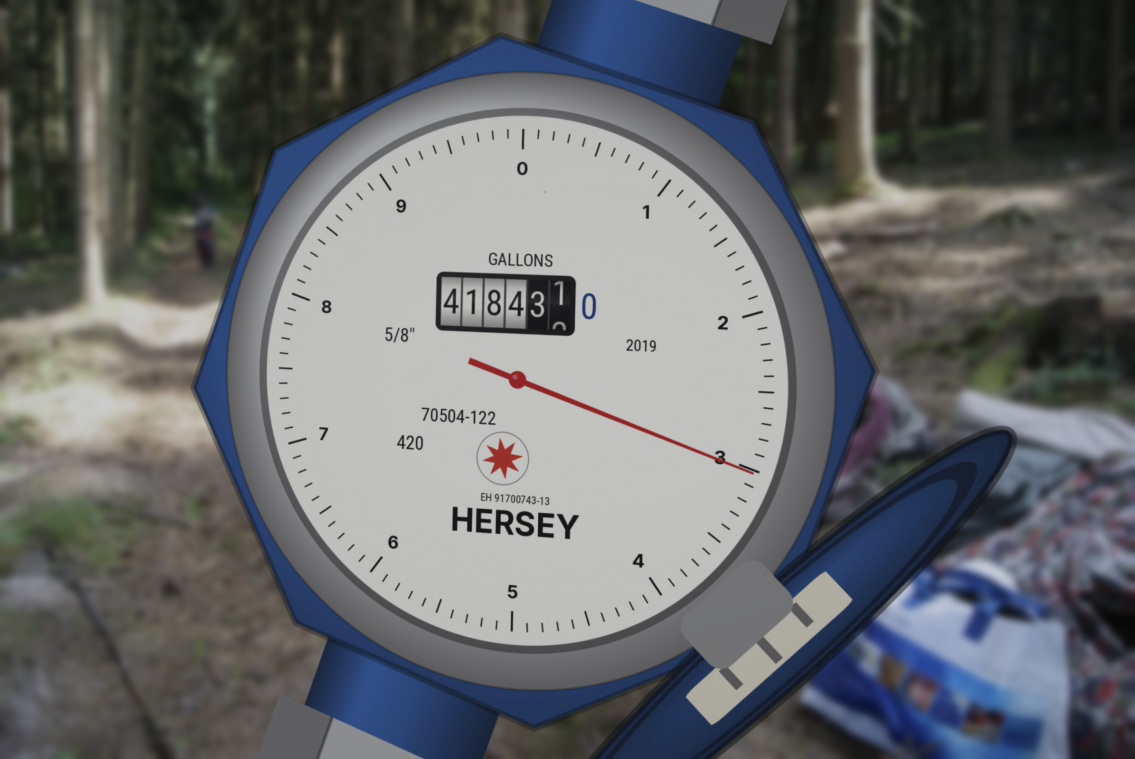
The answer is 4184313.0 gal
